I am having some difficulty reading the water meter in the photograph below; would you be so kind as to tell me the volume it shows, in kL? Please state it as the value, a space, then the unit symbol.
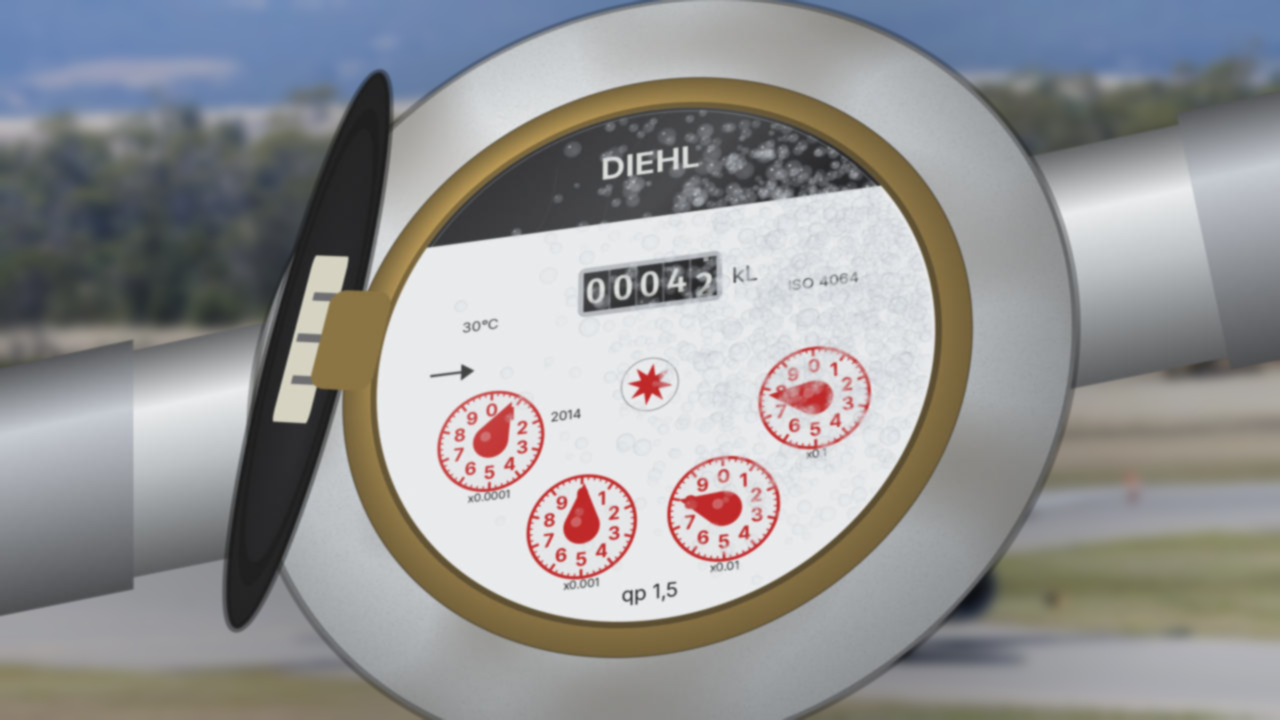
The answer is 41.7800 kL
